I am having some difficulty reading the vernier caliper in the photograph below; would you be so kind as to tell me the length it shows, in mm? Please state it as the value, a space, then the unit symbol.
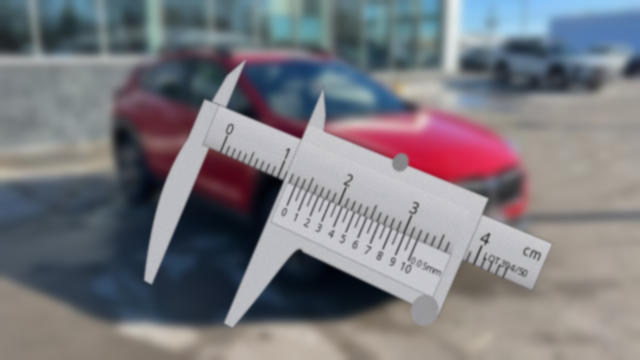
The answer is 13.0 mm
